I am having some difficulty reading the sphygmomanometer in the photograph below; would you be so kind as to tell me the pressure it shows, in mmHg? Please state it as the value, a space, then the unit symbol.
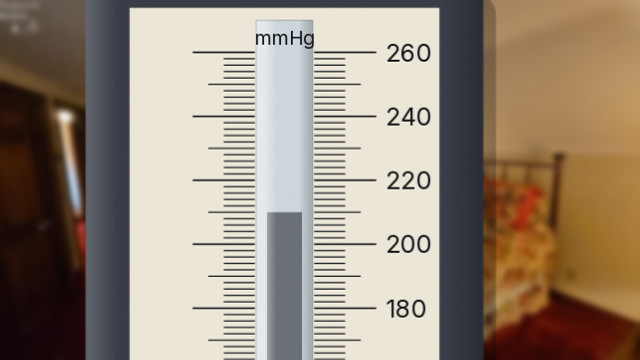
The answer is 210 mmHg
